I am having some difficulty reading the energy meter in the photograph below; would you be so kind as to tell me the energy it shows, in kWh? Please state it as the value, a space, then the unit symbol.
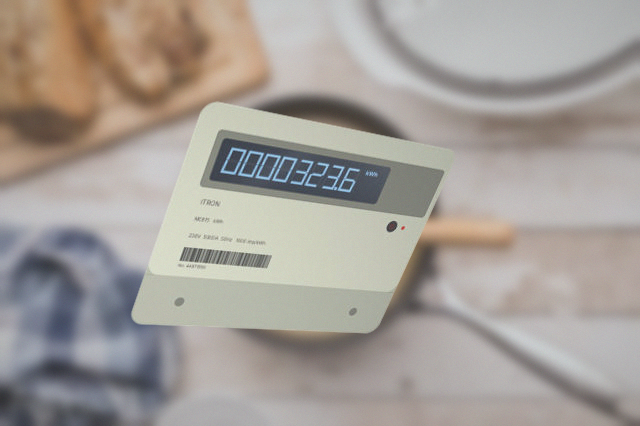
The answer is 323.6 kWh
